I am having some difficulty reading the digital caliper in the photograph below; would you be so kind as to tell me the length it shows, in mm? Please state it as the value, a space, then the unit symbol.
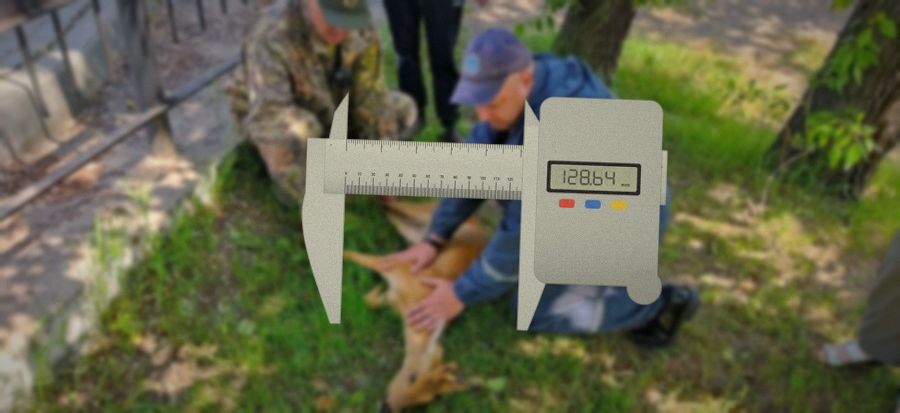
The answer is 128.64 mm
